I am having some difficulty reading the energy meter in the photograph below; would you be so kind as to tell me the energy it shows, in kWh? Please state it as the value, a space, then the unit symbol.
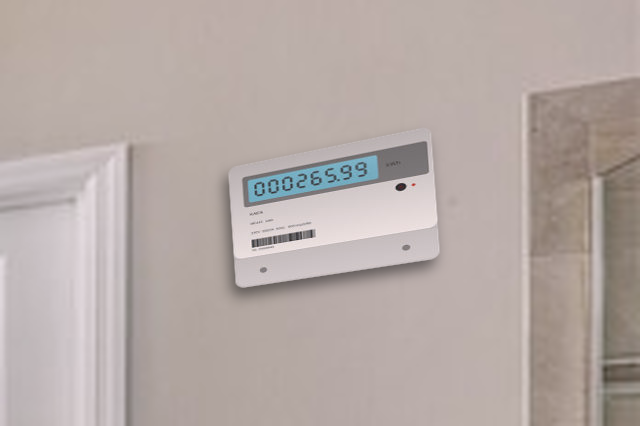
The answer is 265.99 kWh
